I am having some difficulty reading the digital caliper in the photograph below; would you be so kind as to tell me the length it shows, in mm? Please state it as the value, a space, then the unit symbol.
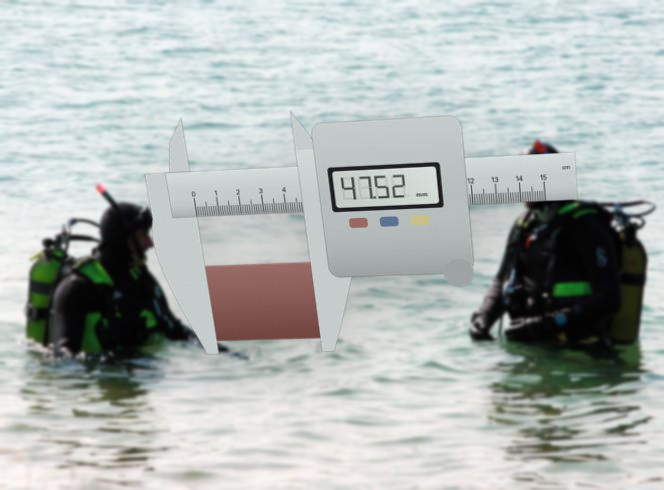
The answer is 47.52 mm
